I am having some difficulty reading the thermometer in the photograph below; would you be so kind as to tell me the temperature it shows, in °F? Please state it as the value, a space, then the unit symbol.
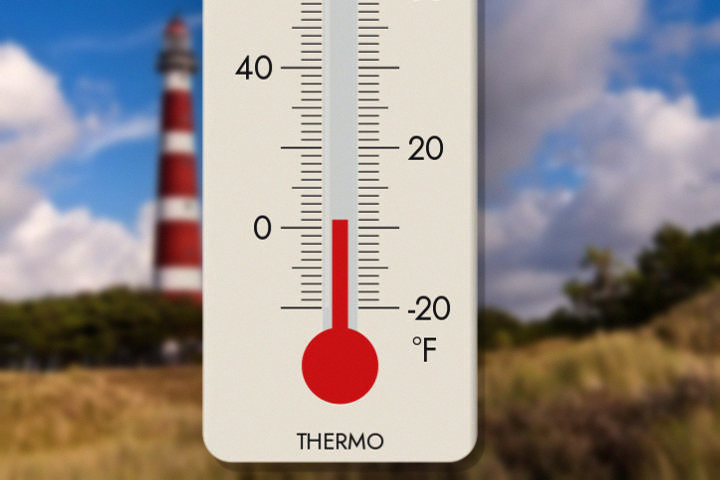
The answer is 2 °F
